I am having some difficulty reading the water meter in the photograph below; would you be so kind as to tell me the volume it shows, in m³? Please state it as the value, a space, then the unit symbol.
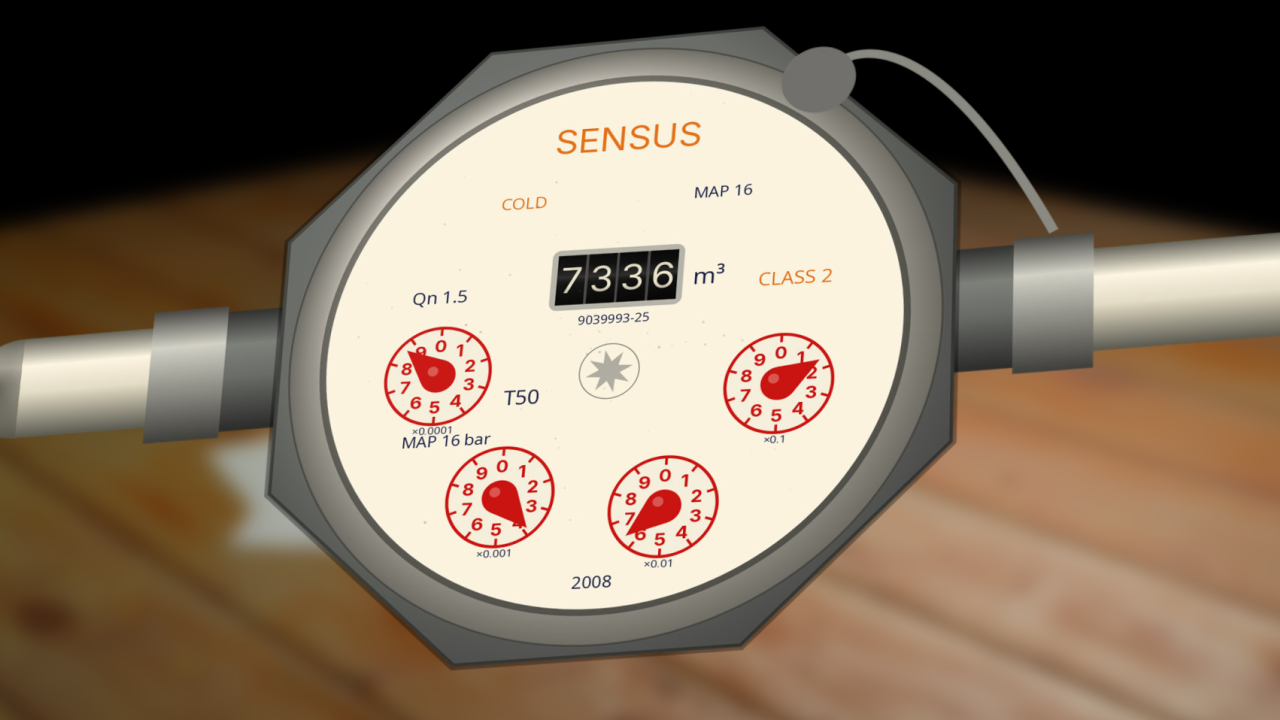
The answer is 7336.1638 m³
